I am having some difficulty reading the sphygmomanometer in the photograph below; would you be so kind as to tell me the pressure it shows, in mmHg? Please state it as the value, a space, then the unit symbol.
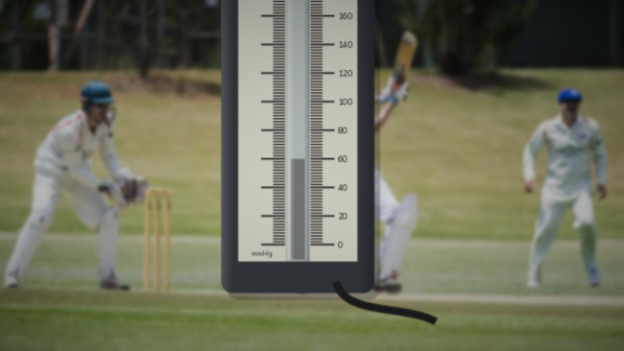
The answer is 60 mmHg
